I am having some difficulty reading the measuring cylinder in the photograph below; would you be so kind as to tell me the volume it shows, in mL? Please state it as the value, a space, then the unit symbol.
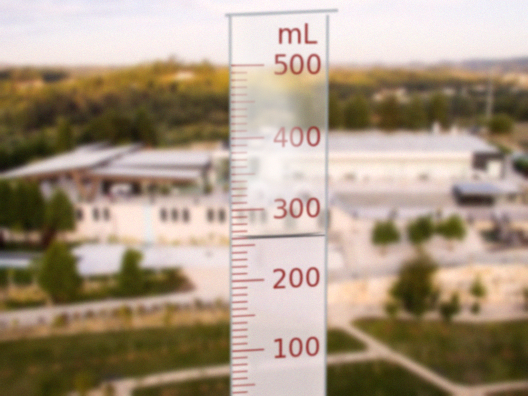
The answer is 260 mL
